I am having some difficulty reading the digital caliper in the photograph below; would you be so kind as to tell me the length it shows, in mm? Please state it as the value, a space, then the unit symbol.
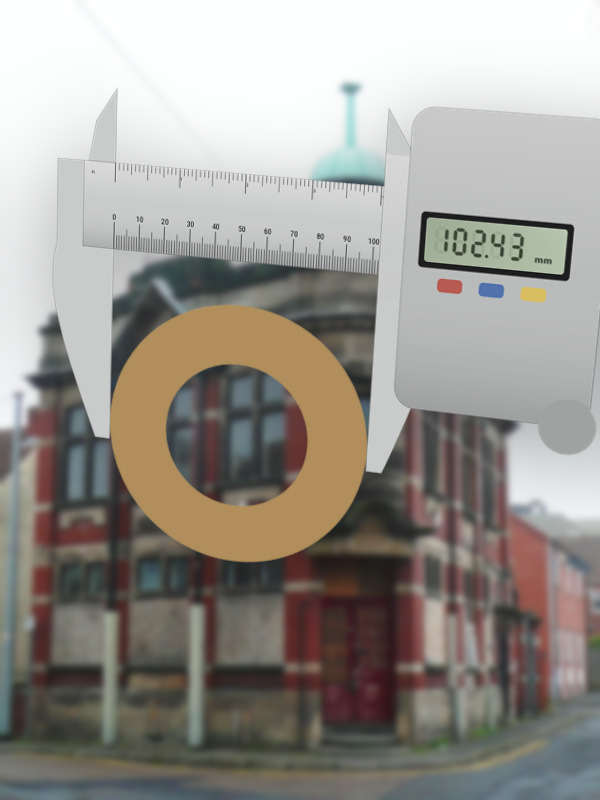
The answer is 102.43 mm
